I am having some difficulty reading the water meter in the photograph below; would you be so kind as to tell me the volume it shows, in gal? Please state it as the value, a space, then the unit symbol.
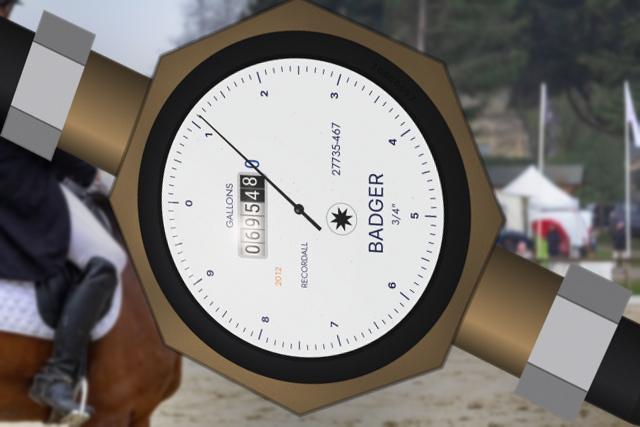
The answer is 695481.1 gal
